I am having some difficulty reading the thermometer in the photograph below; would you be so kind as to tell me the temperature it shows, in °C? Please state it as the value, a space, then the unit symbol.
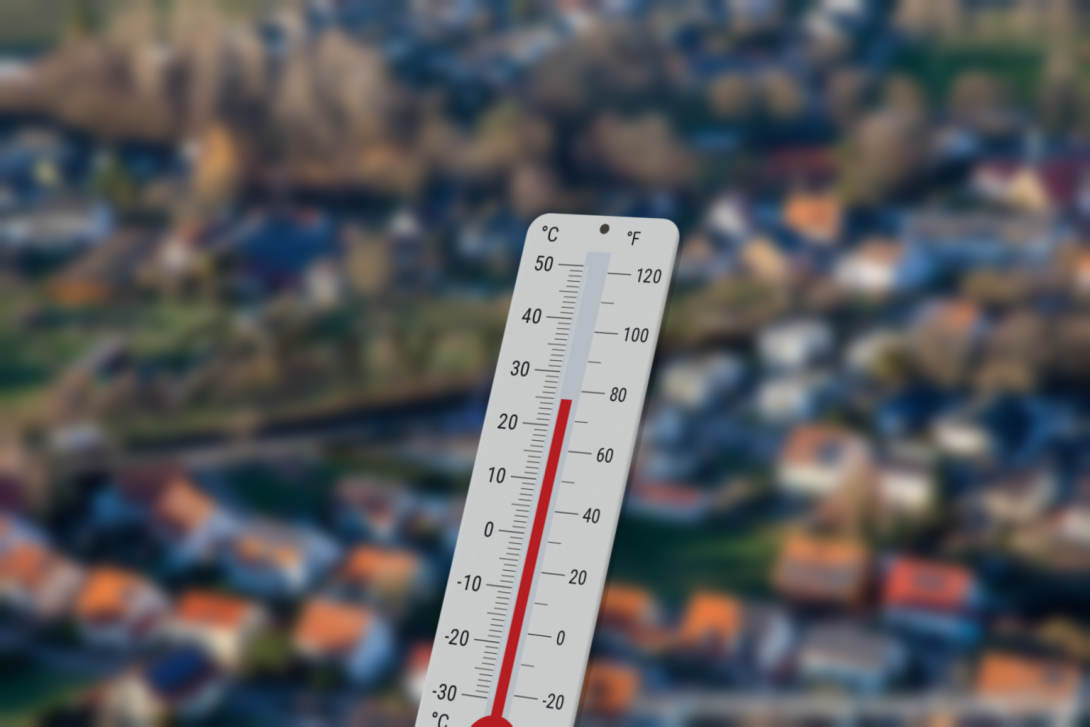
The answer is 25 °C
